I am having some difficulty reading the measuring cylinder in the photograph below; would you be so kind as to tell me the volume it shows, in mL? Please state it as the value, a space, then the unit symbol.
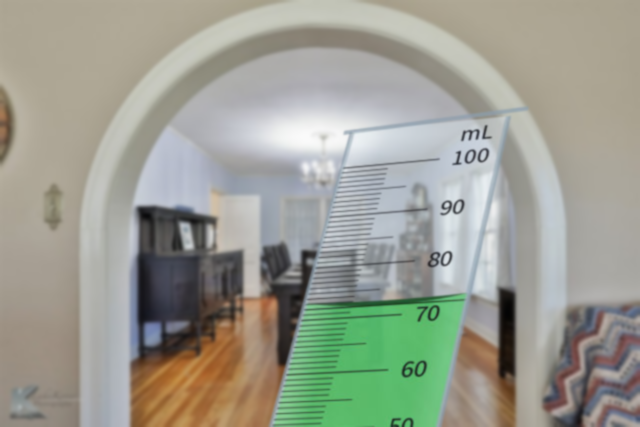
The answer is 72 mL
